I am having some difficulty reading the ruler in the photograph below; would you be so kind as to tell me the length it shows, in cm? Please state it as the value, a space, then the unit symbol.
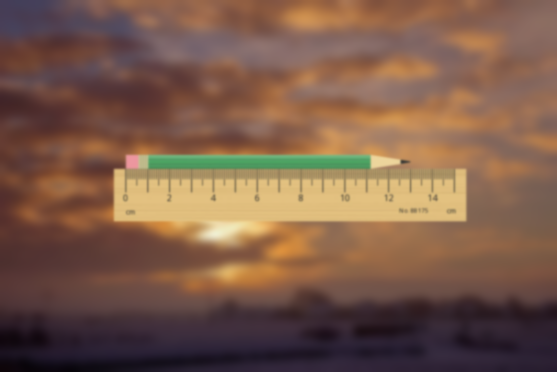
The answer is 13 cm
